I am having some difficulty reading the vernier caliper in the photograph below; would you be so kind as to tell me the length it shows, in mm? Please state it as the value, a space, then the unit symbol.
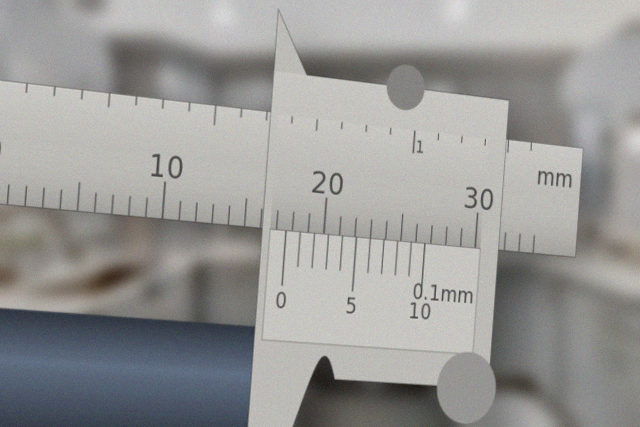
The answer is 17.6 mm
